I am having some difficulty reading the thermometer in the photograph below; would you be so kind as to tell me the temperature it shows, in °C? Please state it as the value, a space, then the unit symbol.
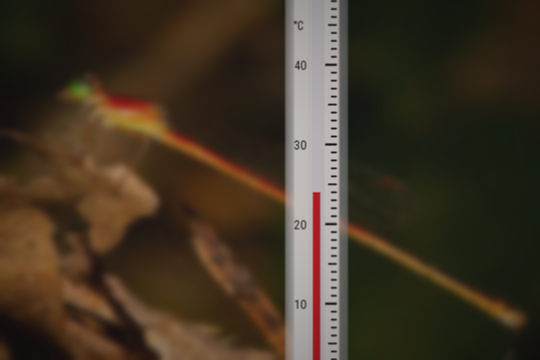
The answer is 24 °C
